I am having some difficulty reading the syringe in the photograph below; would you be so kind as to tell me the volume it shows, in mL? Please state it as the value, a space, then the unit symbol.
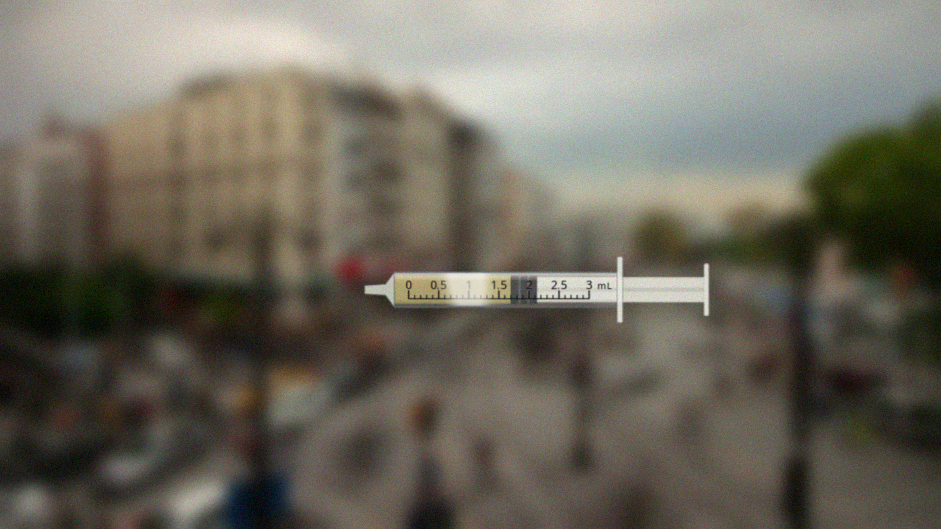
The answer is 1.7 mL
